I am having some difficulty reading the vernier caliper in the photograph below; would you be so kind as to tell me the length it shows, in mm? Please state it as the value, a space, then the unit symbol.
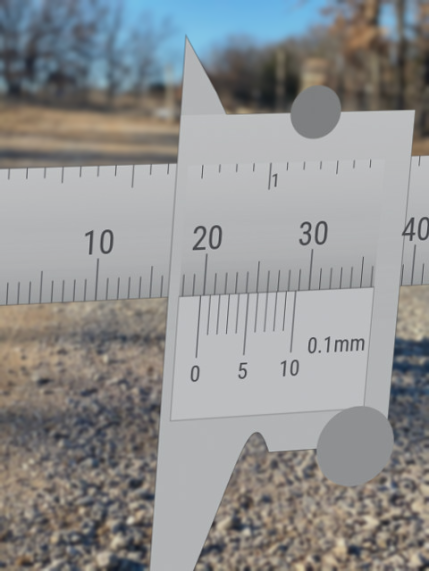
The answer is 19.7 mm
